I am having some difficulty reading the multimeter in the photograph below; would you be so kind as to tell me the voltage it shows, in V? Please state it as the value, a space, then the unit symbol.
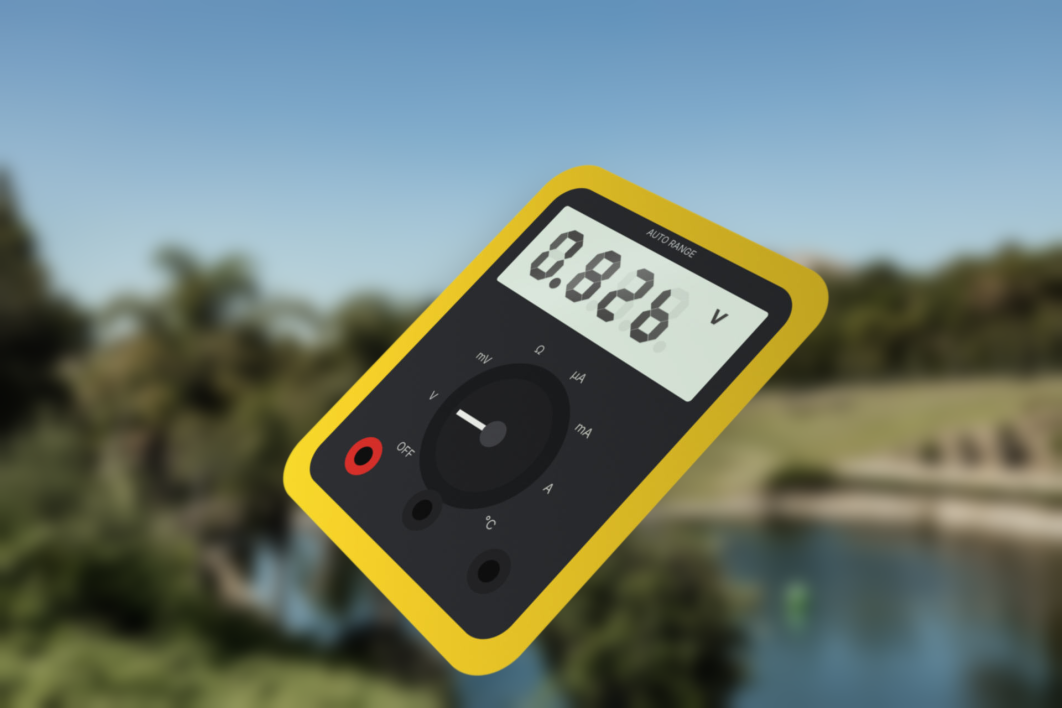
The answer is 0.826 V
